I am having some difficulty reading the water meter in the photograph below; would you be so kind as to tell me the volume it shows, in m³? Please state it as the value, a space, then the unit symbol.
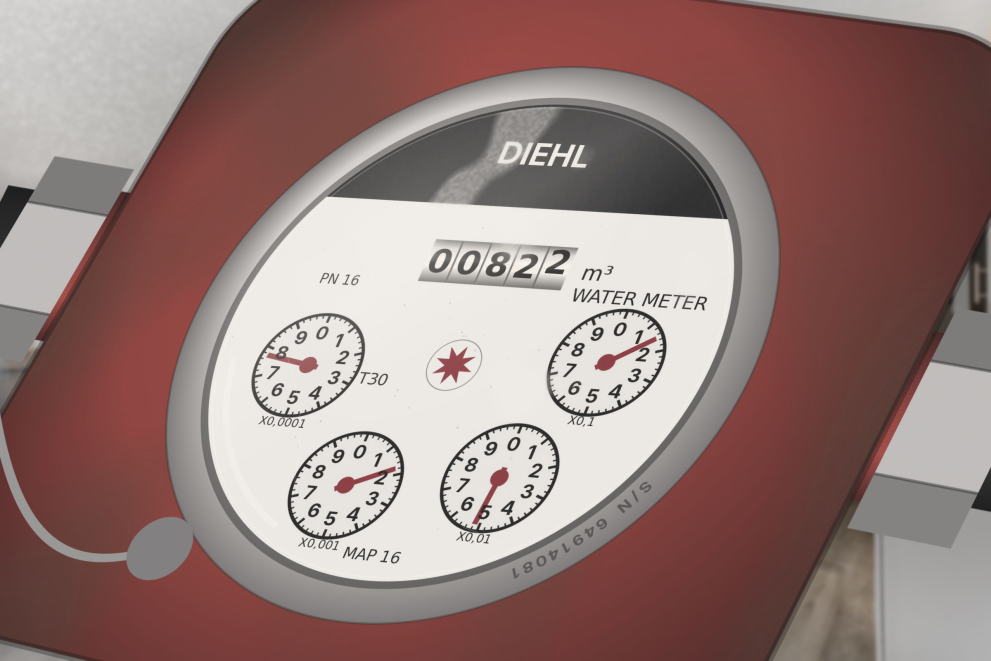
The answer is 822.1517 m³
